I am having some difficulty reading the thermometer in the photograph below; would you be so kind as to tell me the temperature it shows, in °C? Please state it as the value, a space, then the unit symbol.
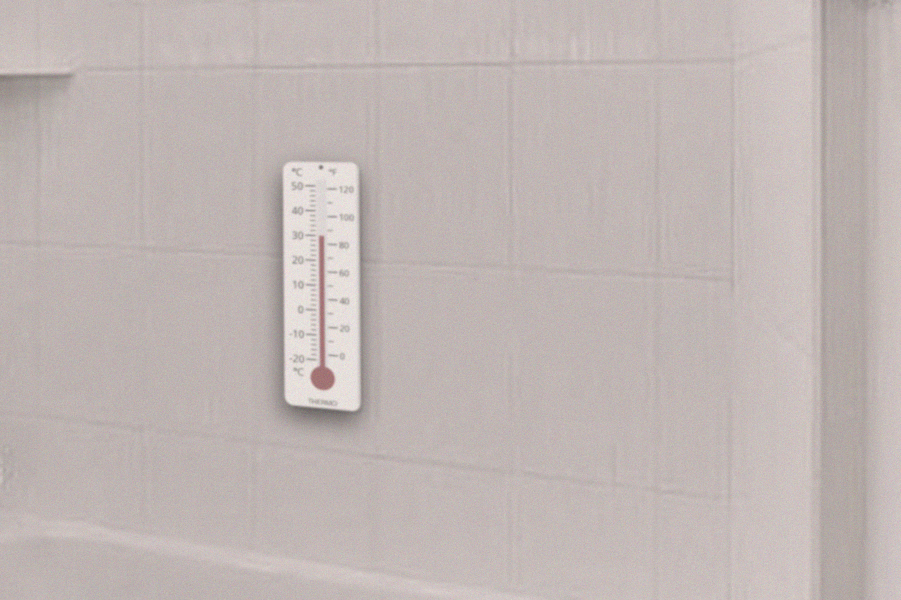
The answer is 30 °C
